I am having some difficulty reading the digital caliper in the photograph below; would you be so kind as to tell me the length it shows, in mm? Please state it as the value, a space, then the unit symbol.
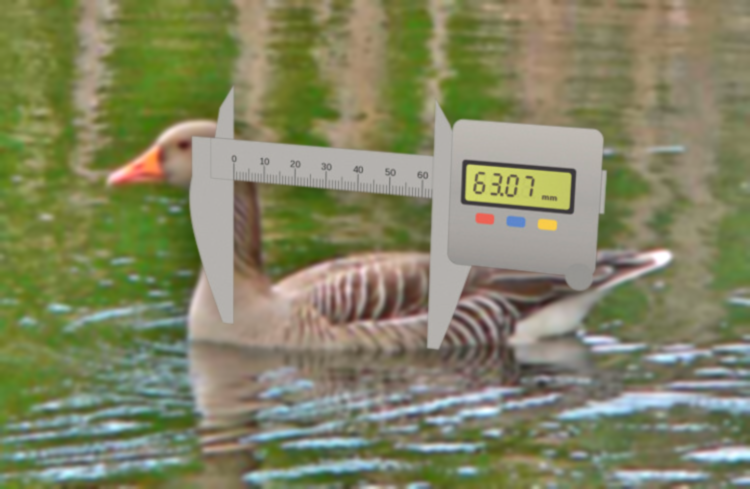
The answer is 63.07 mm
